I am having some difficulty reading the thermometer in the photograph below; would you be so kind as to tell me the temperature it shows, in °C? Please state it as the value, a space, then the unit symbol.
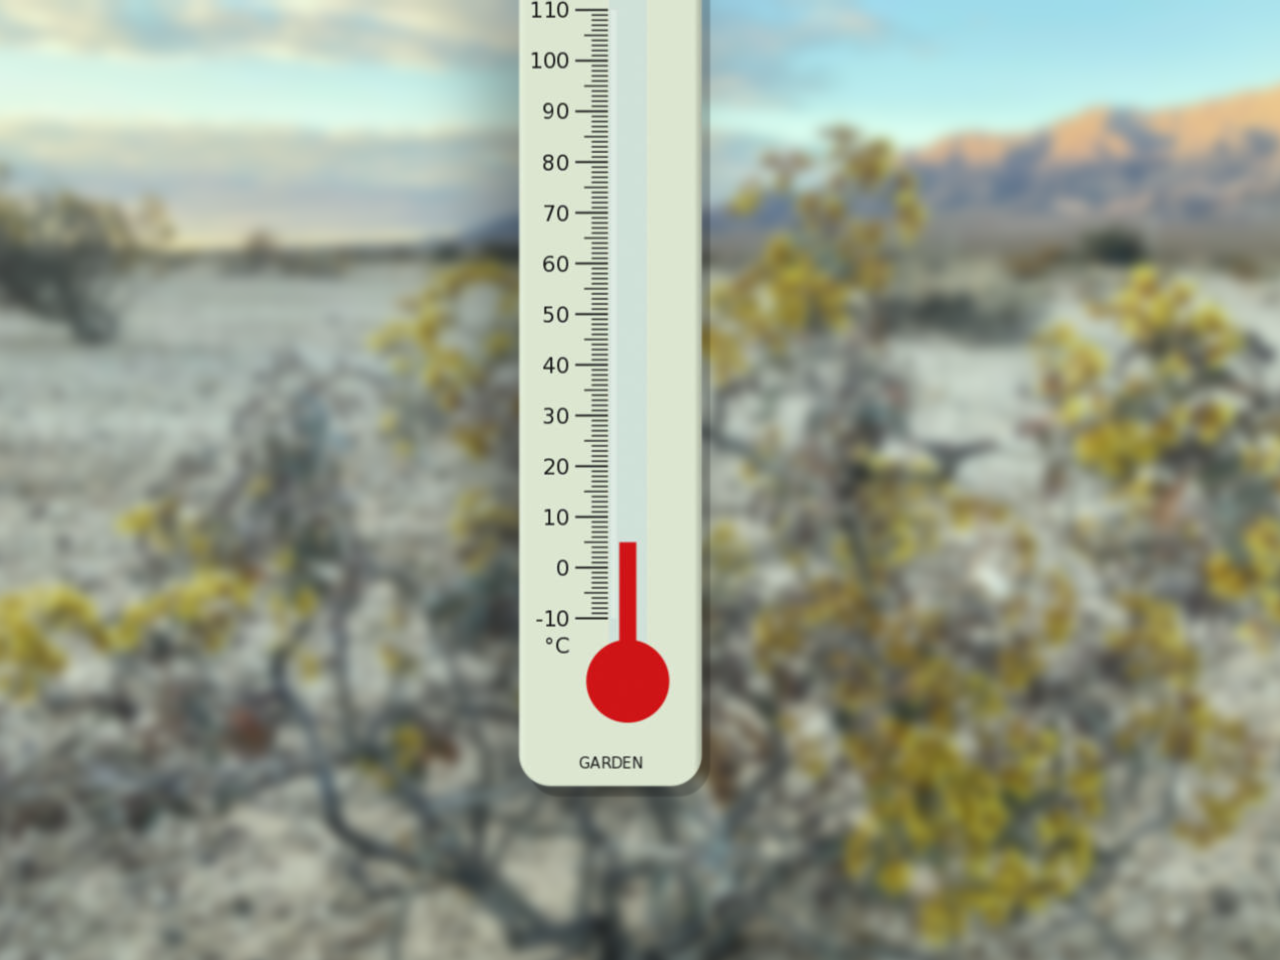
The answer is 5 °C
